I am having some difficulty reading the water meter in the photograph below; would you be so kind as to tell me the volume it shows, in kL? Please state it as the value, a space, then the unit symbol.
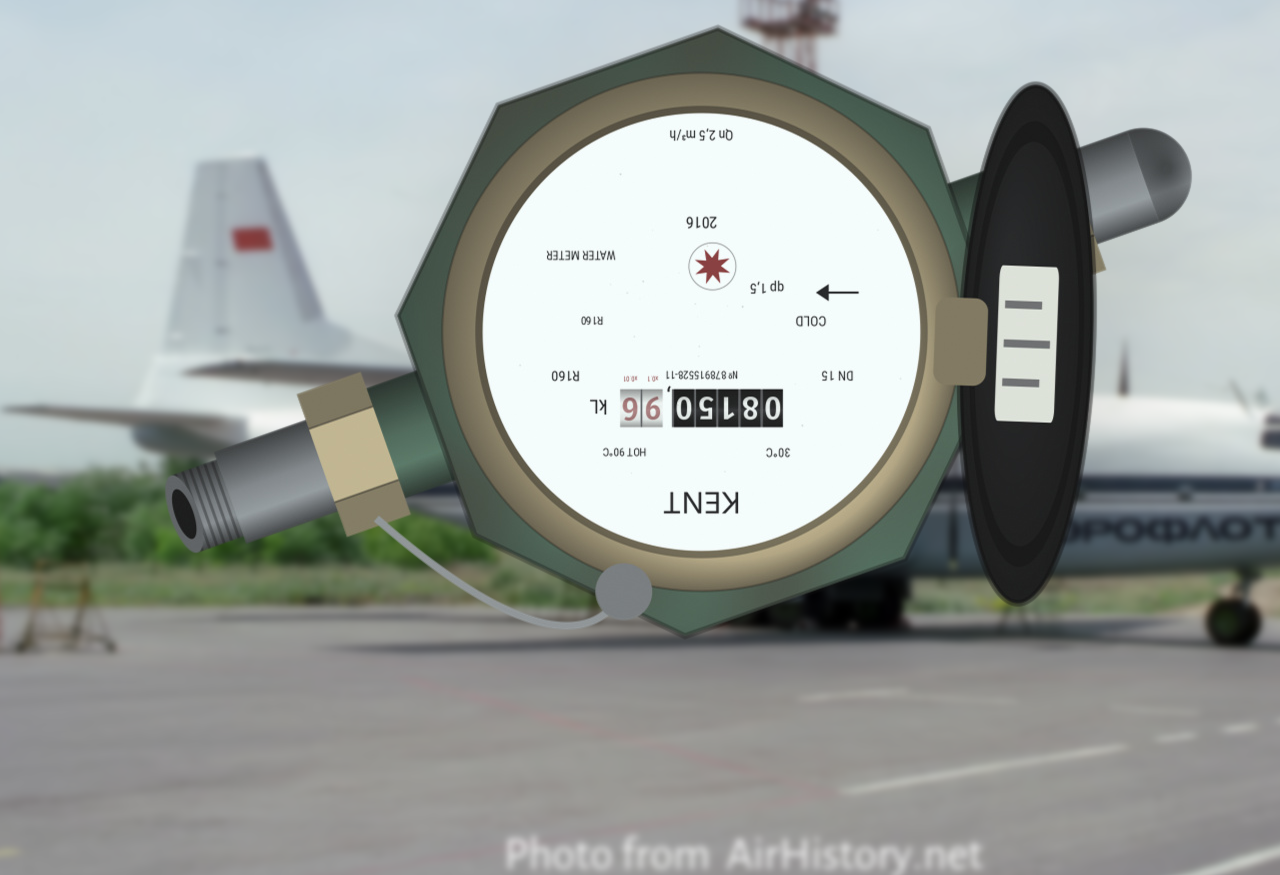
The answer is 8150.96 kL
